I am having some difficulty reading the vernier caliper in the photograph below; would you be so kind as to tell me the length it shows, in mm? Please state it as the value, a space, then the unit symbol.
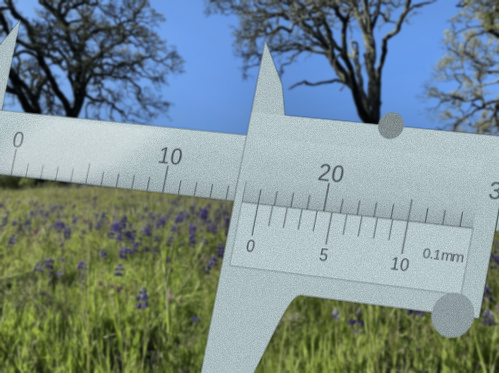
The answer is 16.0 mm
